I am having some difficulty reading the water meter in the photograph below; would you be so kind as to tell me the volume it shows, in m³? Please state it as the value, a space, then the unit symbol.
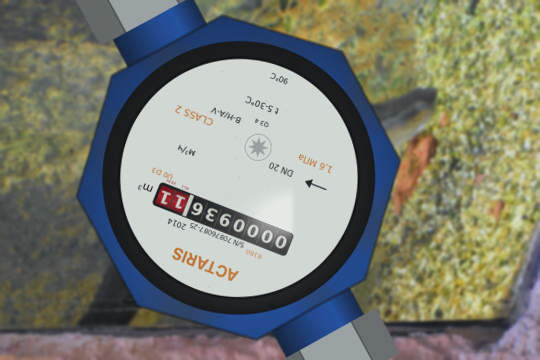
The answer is 936.11 m³
